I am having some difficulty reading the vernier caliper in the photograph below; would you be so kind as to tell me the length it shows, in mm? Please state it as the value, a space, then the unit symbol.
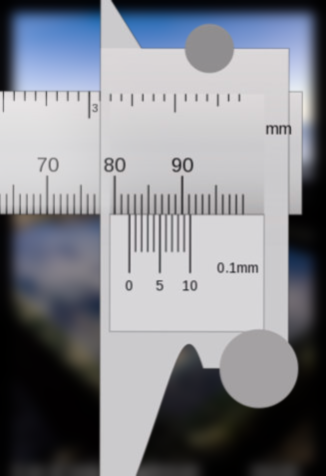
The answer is 82.2 mm
